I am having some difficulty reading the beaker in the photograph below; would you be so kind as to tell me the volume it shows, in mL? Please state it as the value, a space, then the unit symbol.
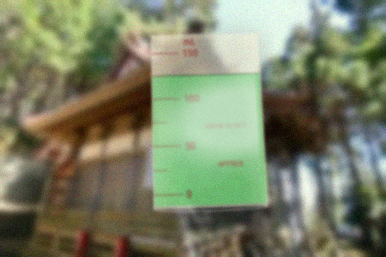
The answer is 125 mL
